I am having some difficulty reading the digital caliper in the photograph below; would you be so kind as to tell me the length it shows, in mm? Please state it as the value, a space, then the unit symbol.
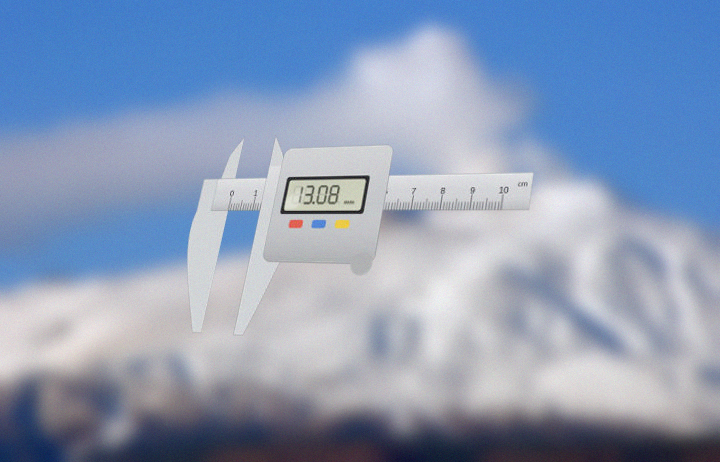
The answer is 13.08 mm
